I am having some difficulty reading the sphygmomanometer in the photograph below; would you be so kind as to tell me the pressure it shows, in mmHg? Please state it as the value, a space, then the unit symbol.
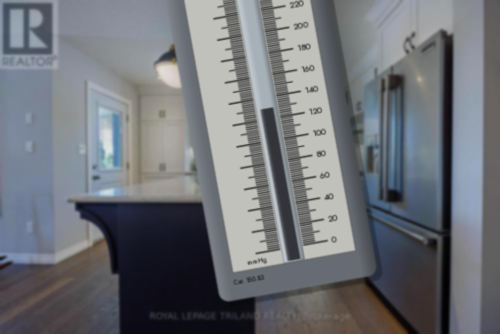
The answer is 130 mmHg
